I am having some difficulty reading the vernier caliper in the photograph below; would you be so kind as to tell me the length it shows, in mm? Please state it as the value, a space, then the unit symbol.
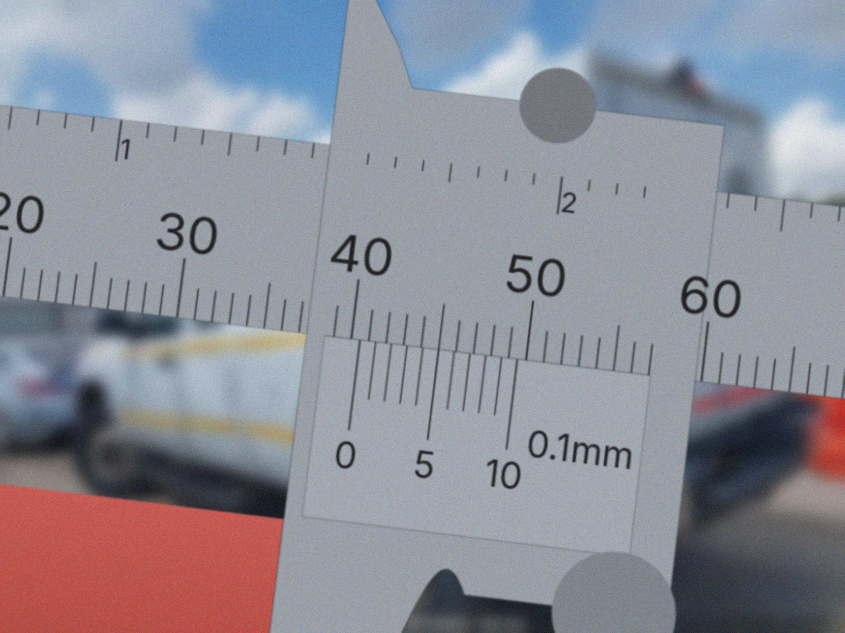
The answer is 40.5 mm
